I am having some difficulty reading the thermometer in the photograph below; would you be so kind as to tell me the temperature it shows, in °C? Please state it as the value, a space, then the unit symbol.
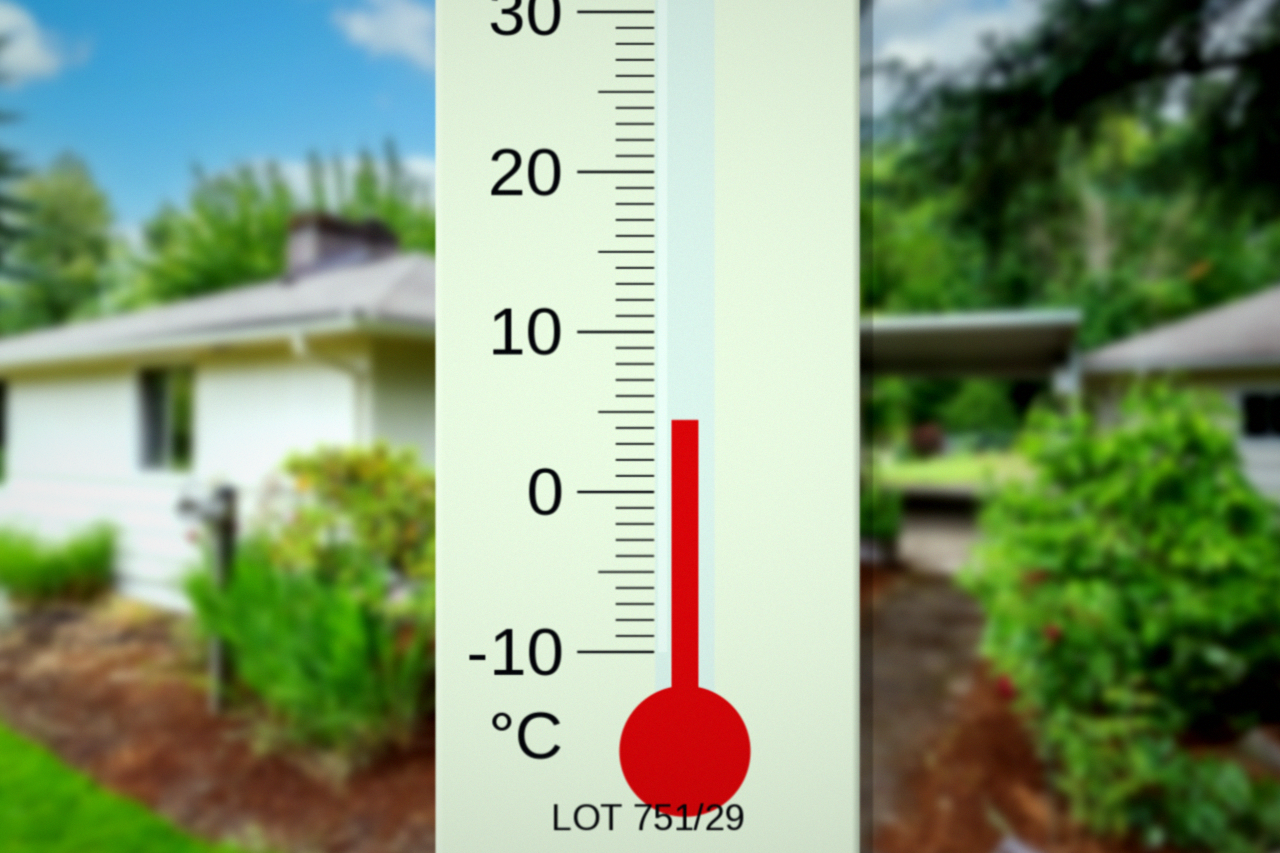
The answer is 4.5 °C
